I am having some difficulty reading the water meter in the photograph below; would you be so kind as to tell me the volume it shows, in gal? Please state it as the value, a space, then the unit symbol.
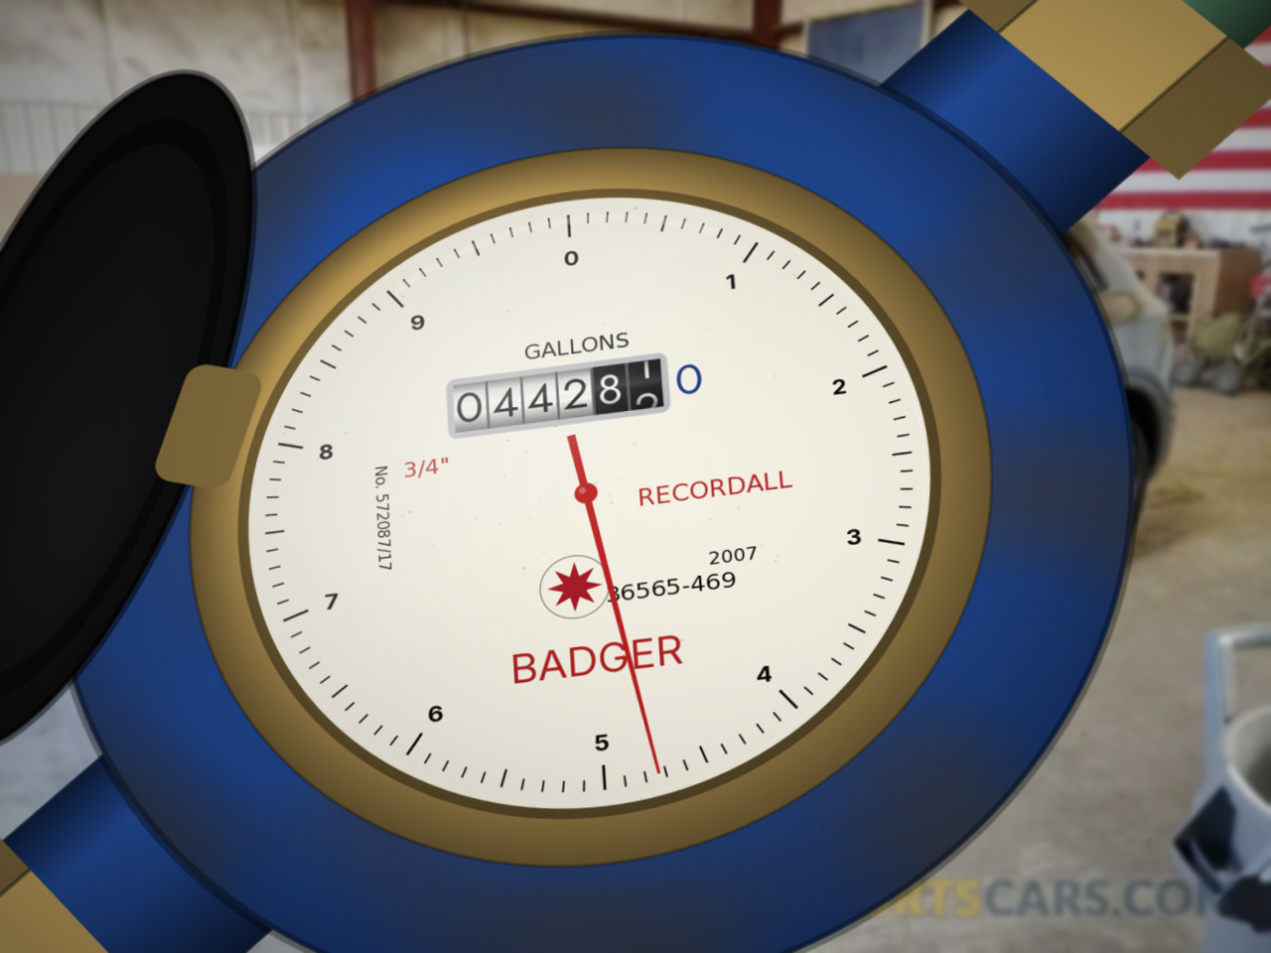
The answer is 442814.7 gal
